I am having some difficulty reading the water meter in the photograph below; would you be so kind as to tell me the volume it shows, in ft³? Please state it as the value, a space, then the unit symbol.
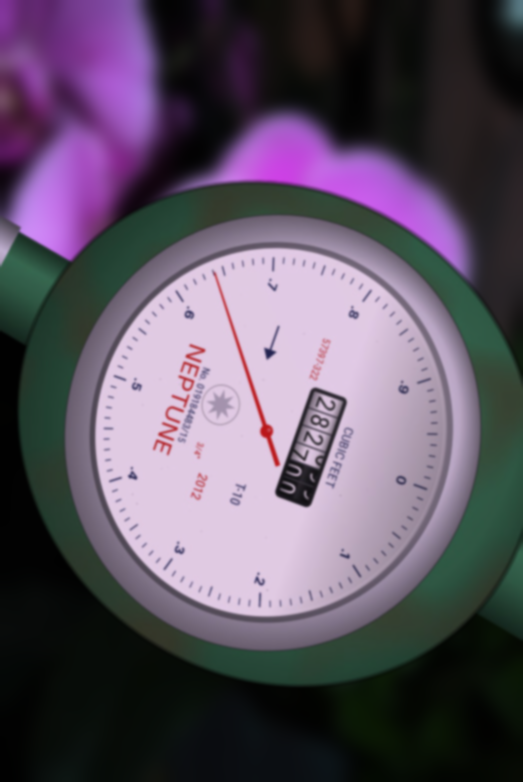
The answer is 282699.64 ft³
